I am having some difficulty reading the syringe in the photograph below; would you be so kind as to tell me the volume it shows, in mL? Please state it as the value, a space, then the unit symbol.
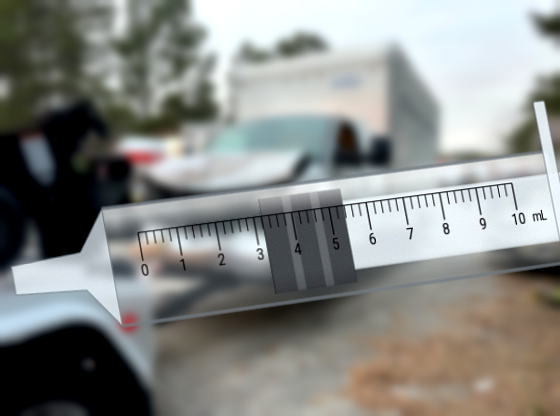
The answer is 3.2 mL
